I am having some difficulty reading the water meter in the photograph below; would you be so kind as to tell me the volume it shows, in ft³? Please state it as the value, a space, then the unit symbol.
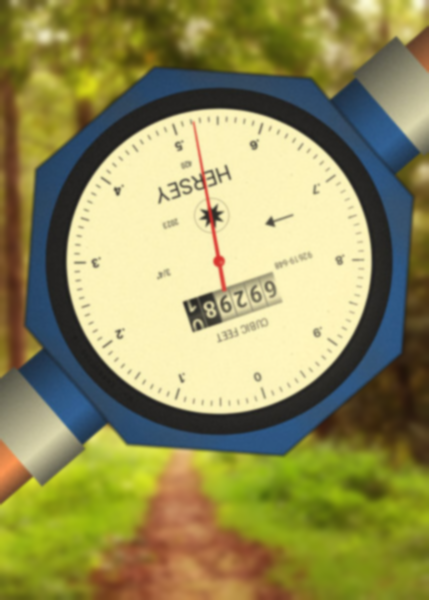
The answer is 692980.52 ft³
